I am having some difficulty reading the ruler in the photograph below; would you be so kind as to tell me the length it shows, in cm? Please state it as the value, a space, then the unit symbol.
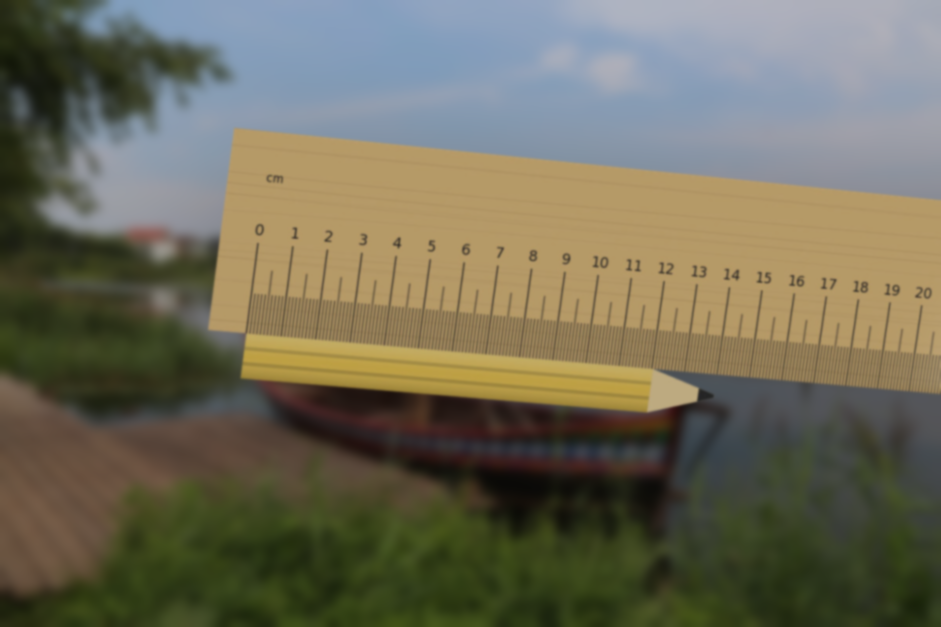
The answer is 14 cm
